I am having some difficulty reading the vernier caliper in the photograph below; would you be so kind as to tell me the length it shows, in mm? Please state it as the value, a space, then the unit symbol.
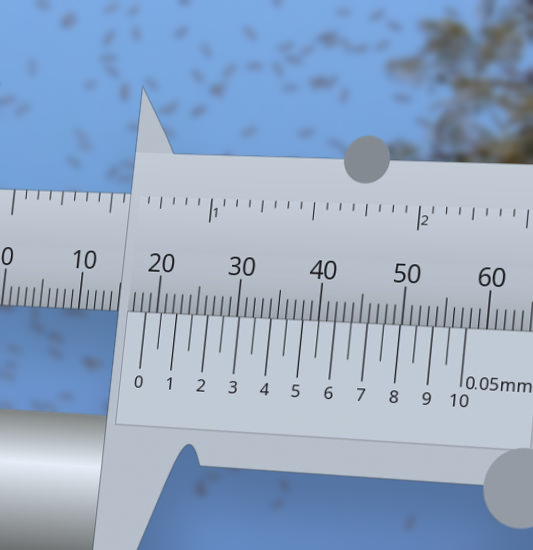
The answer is 18.6 mm
